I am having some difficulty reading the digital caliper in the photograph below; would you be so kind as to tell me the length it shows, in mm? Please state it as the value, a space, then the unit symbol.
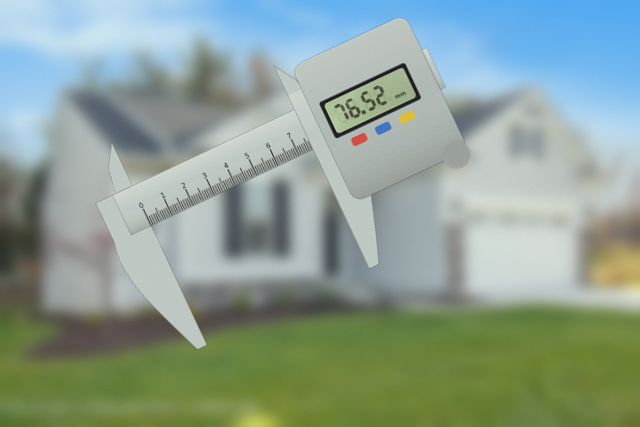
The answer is 76.52 mm
